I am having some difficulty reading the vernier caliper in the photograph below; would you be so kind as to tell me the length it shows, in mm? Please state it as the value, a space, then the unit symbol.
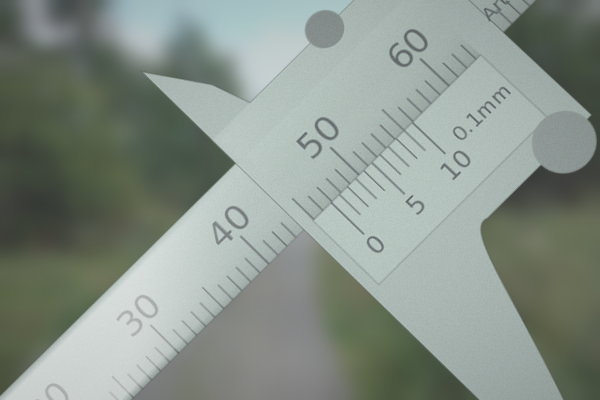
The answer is 46.9 mm
